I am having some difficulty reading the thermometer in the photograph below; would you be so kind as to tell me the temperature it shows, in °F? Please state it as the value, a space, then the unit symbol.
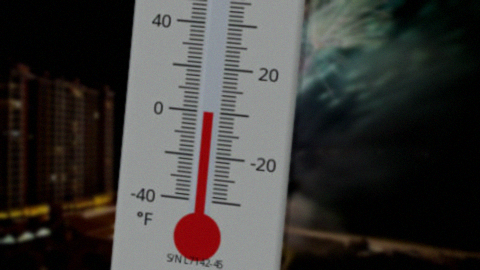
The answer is 0 °F
